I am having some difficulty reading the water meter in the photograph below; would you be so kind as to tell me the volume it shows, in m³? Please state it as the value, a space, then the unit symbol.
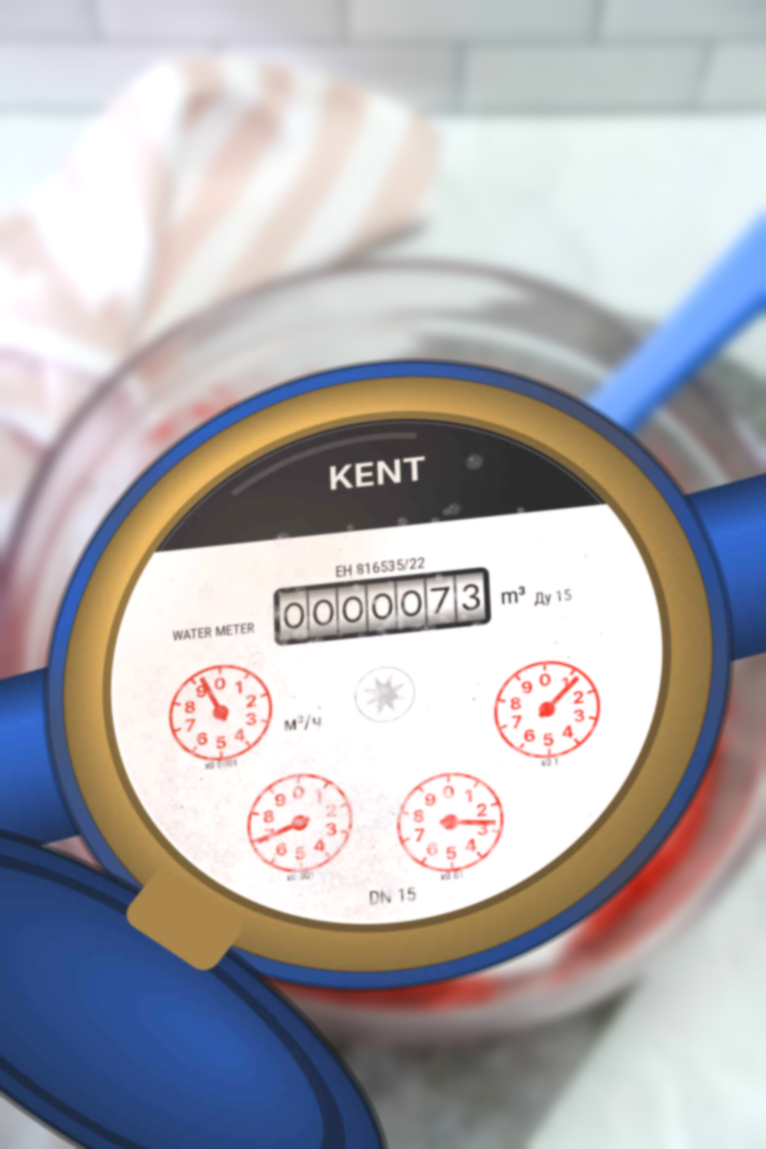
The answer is 73.1269 m³
